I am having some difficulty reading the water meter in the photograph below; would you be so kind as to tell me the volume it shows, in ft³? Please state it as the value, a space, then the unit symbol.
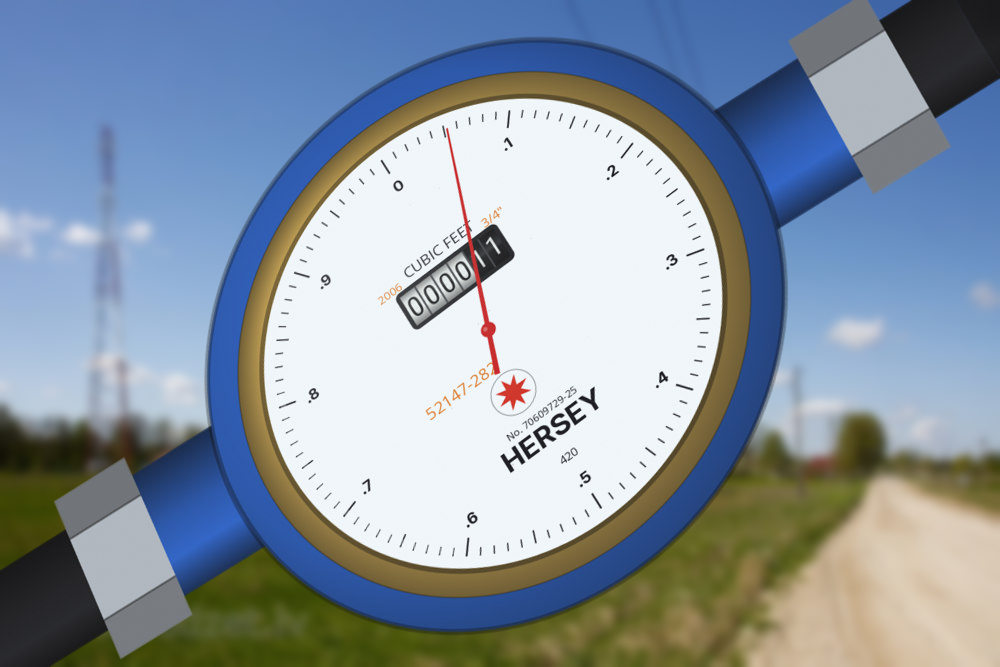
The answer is 11.05 ft³
